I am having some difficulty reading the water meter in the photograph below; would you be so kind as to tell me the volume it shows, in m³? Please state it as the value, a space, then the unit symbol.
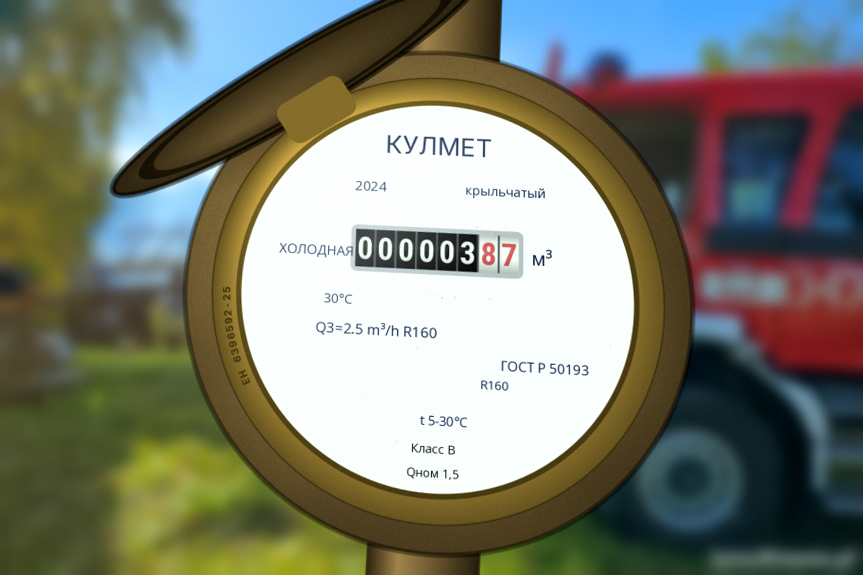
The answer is 3.87 m³
